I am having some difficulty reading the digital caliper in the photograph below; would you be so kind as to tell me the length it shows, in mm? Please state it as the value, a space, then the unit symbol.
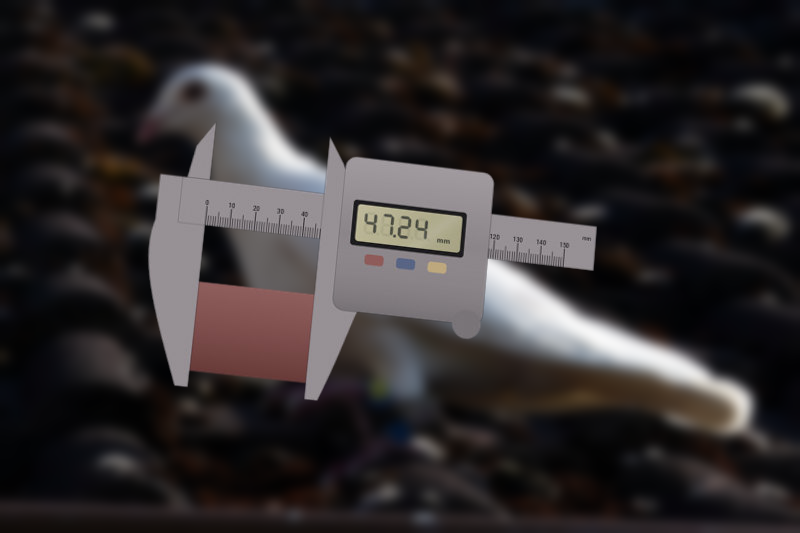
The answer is 47.24 mm
